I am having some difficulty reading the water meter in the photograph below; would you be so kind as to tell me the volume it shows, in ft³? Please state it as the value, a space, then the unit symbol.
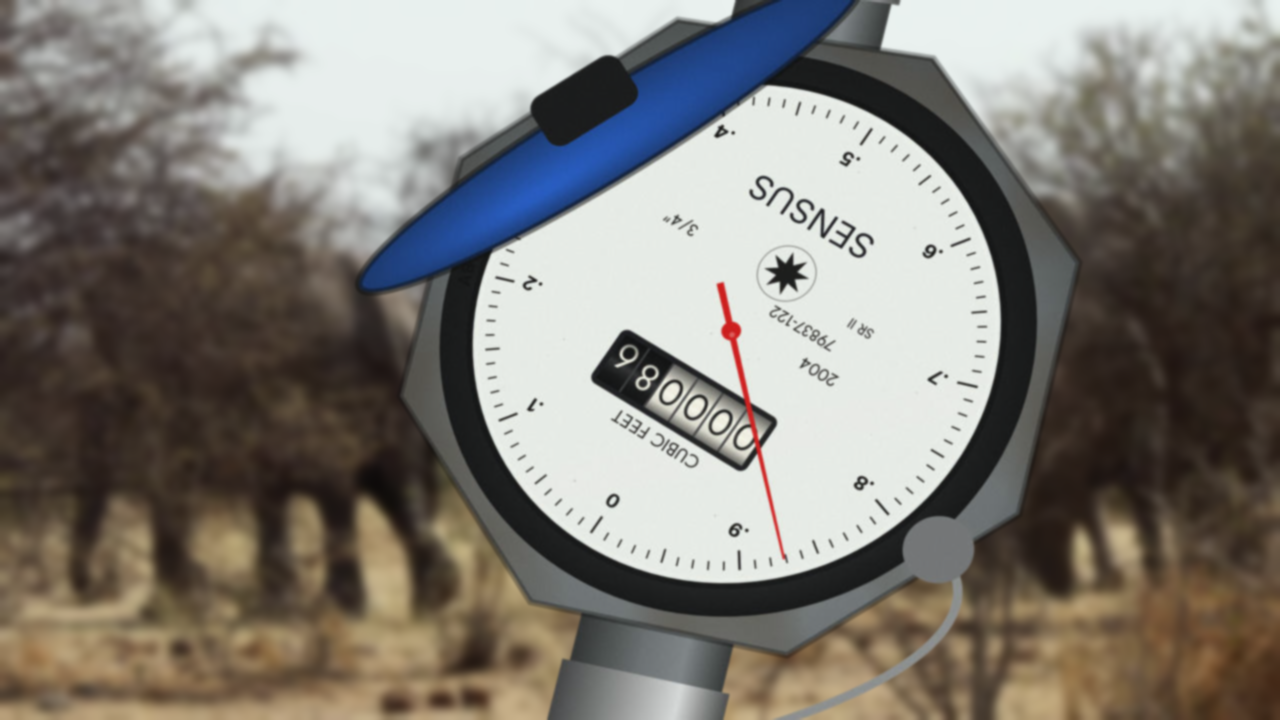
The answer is 85.87 ft³
